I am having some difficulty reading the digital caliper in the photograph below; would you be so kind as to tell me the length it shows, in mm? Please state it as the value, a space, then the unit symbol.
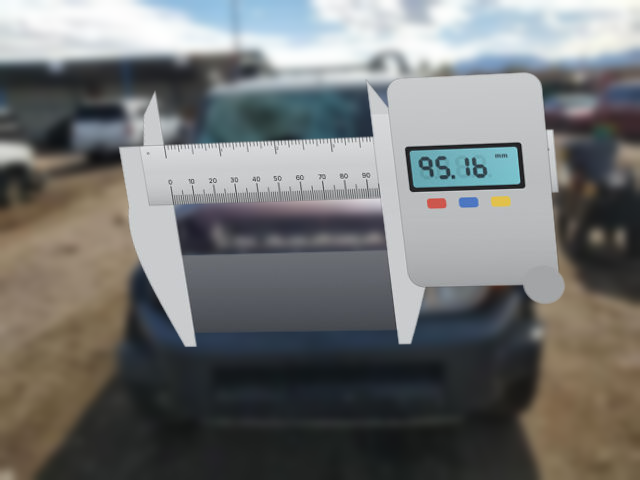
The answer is 95.16 mm
